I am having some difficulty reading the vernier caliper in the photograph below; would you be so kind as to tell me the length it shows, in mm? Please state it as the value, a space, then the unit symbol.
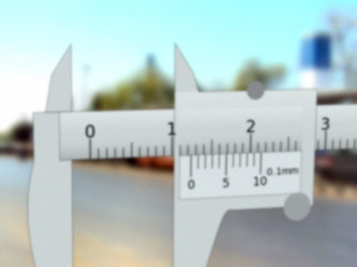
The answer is 12.4 mm
